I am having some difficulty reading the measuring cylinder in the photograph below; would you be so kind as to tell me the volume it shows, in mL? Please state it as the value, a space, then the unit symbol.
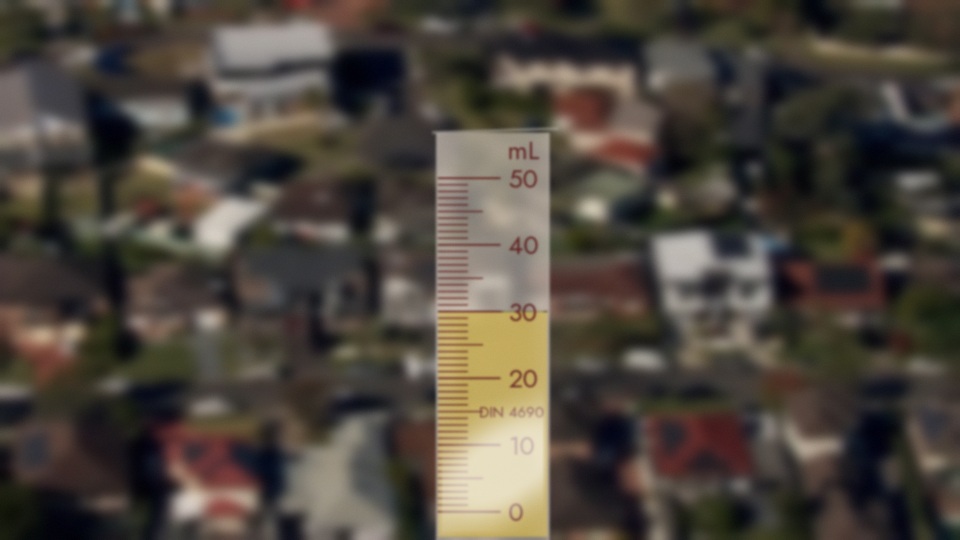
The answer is 30 mL
